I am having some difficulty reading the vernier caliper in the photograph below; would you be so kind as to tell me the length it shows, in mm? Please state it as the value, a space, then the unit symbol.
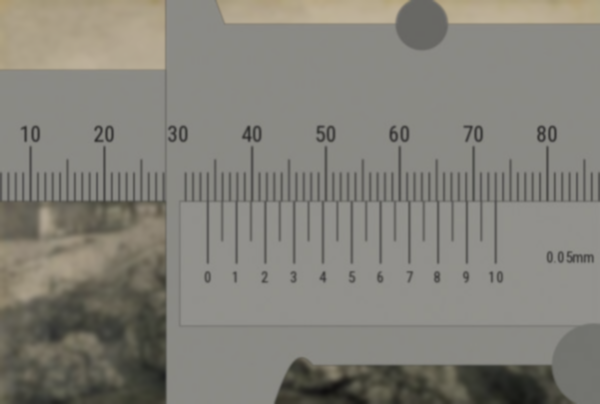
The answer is 34.0 mm
